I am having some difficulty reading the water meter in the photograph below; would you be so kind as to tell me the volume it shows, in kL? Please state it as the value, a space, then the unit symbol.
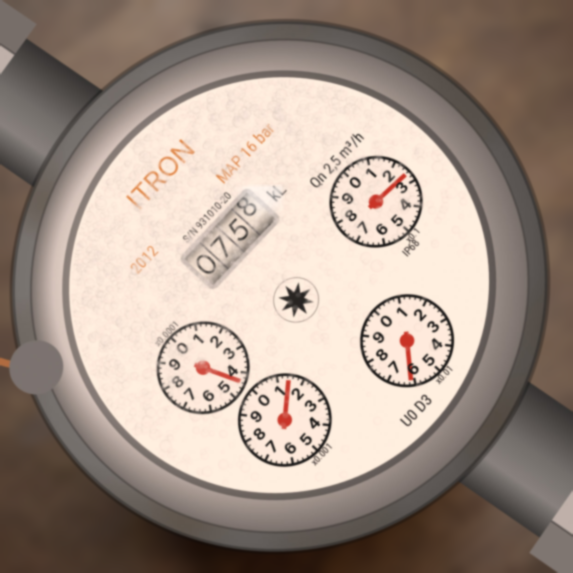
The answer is 758.2614 kL
